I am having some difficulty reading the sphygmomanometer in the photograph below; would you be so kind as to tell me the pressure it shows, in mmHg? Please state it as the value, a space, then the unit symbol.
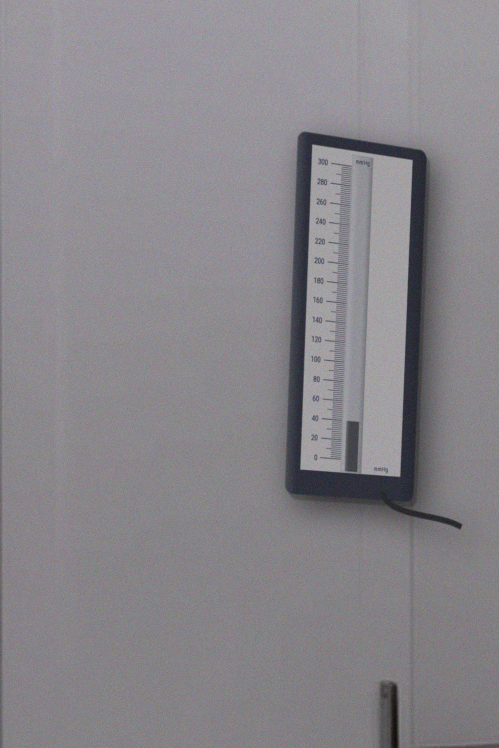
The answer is 40 mmHg
